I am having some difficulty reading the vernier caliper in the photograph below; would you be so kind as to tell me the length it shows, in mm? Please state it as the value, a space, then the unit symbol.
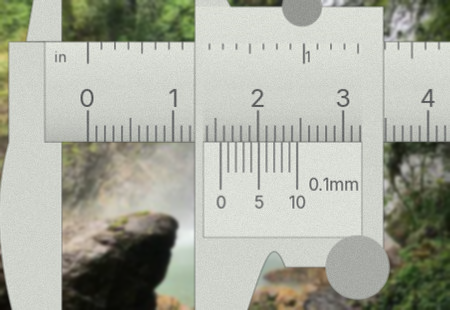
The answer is 15.6 mm
